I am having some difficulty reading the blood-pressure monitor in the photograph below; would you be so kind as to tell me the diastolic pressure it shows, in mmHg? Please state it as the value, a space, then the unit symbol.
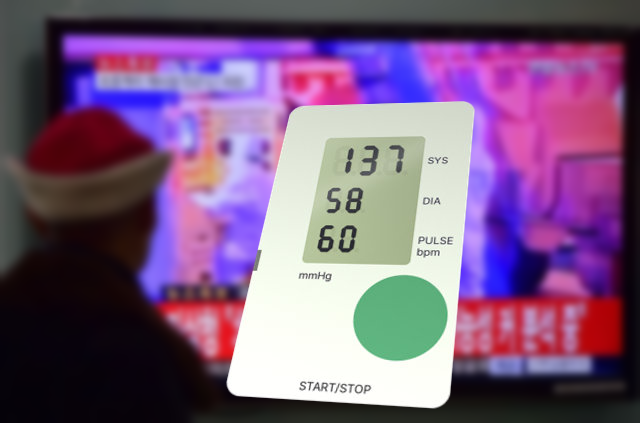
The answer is 58 mmHg
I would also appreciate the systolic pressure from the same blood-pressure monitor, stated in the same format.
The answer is 137 mmHg
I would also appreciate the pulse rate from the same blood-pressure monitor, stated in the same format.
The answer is 60 bpm
